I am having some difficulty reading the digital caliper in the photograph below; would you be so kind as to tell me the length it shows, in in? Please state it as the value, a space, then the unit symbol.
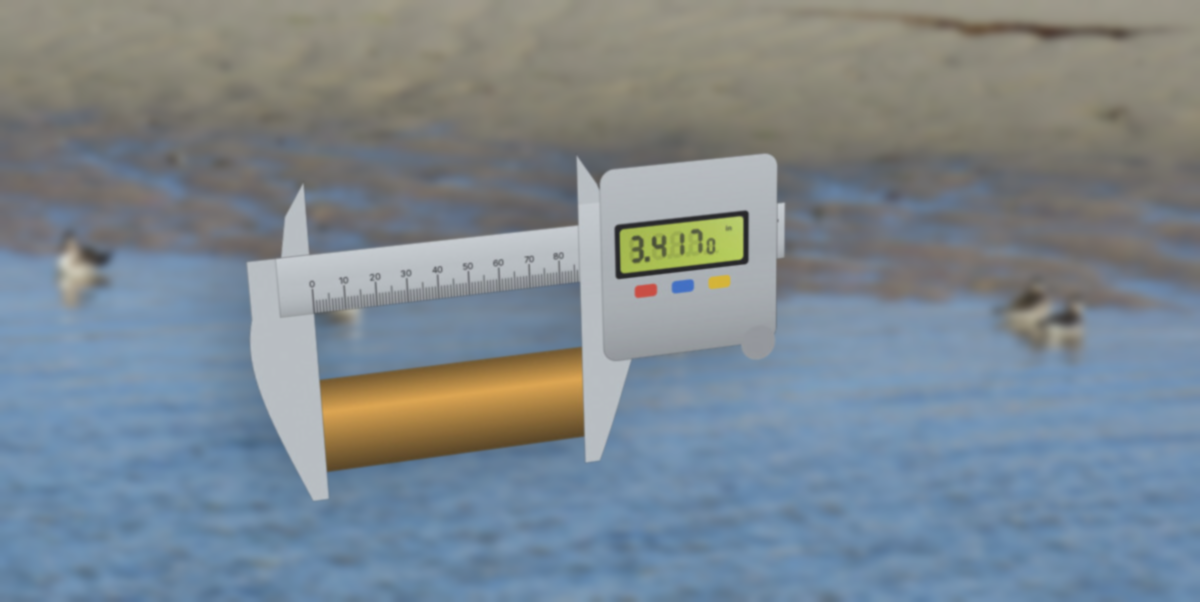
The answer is 3.4170 in
